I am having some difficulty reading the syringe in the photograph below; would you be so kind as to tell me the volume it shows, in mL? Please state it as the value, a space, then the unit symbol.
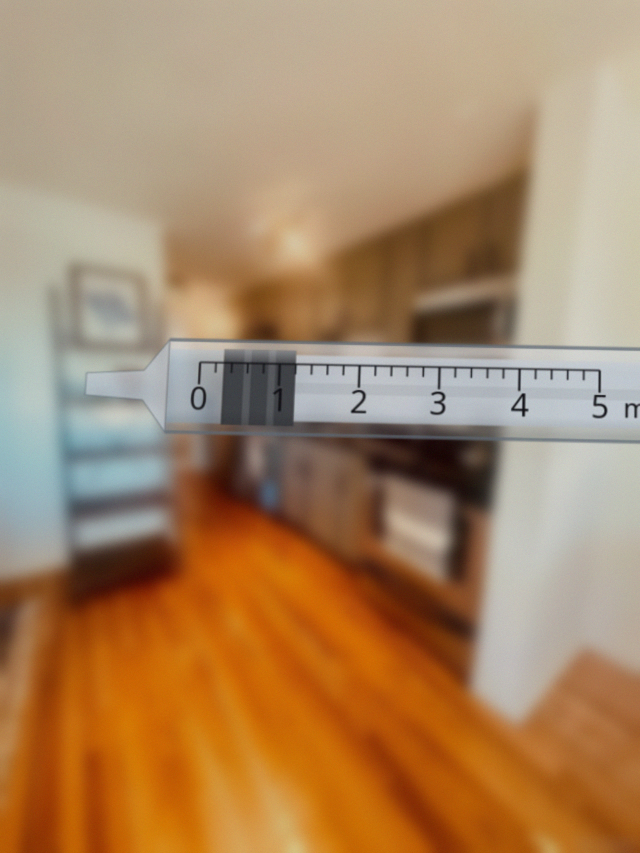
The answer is 0.3 mL
